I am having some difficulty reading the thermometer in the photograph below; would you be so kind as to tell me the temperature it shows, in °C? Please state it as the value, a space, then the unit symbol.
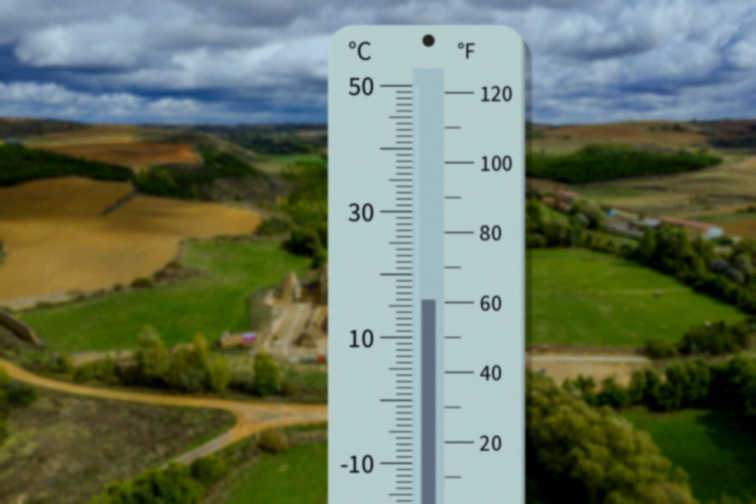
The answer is 16 °C
